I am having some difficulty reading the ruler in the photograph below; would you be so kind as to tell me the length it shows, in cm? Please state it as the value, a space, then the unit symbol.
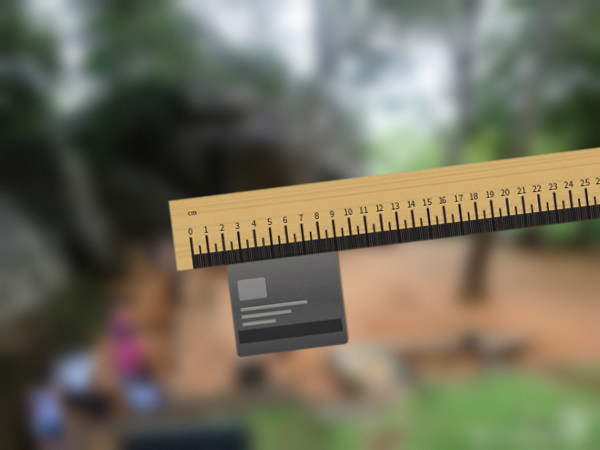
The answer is 7 cm
